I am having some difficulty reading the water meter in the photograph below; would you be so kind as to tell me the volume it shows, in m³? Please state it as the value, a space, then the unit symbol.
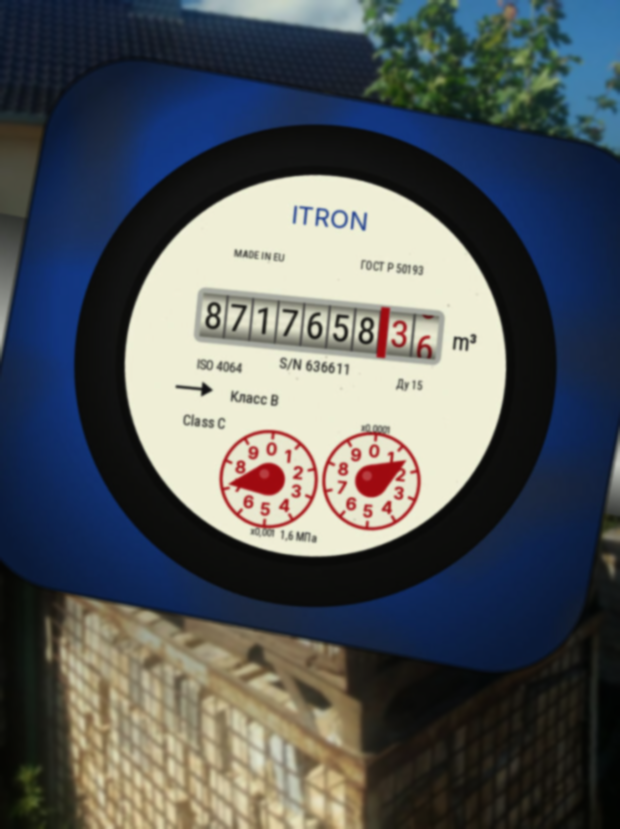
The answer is 8717658.3571 m³
